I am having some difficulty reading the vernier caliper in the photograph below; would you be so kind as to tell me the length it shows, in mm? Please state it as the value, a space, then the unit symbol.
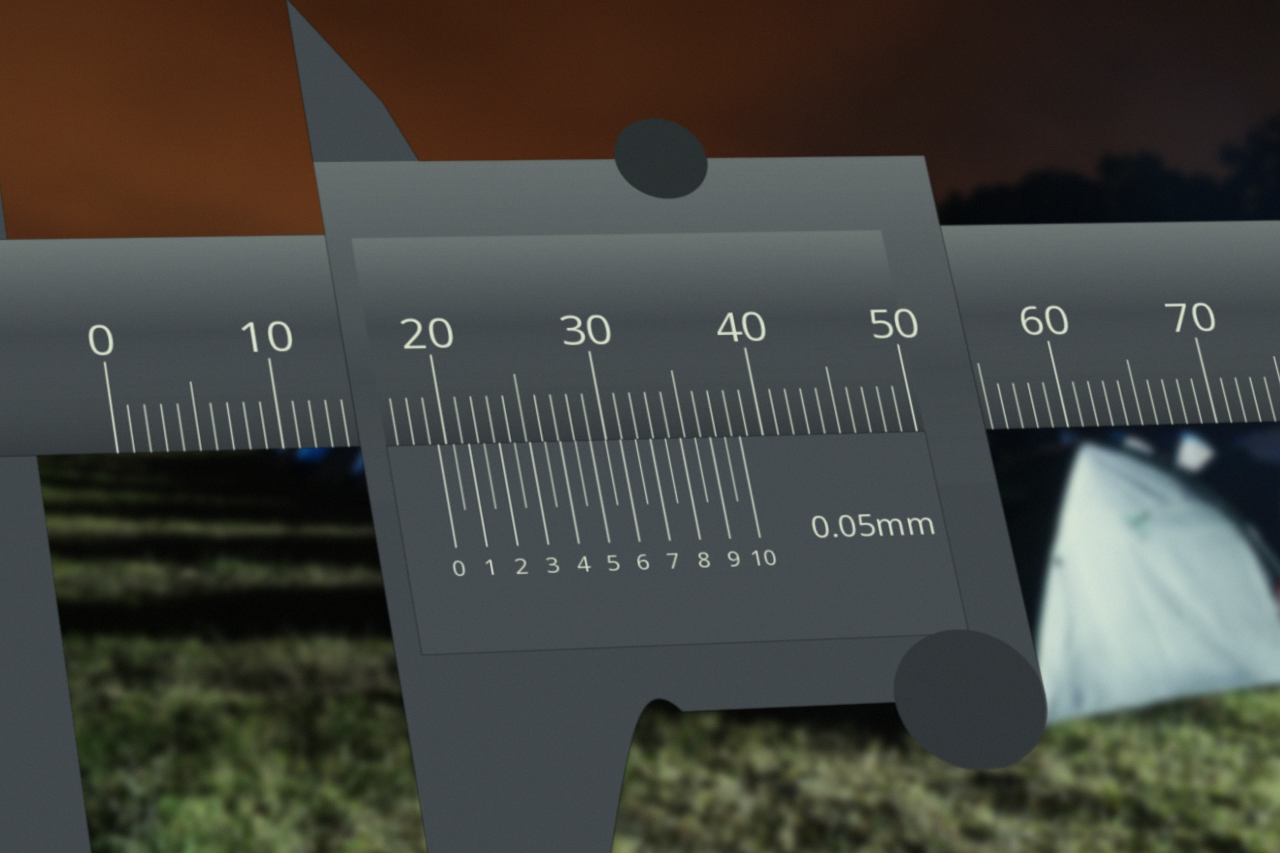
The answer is 19.5 mm
